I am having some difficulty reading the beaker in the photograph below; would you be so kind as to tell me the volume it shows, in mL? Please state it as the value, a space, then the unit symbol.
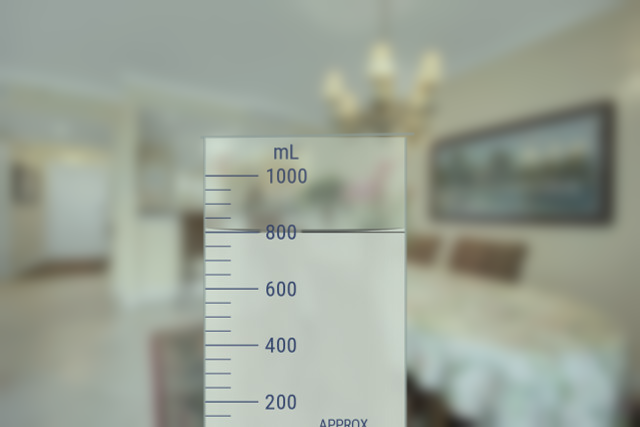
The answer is 800 mL
